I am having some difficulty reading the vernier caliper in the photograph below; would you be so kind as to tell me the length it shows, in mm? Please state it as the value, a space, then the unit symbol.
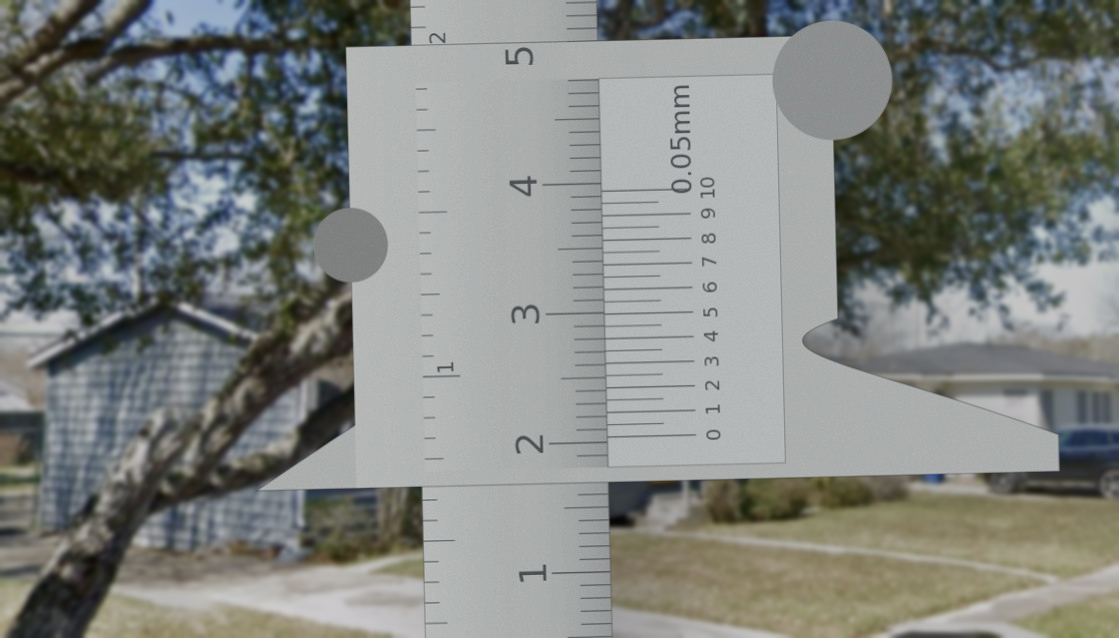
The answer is 20.4 mm
